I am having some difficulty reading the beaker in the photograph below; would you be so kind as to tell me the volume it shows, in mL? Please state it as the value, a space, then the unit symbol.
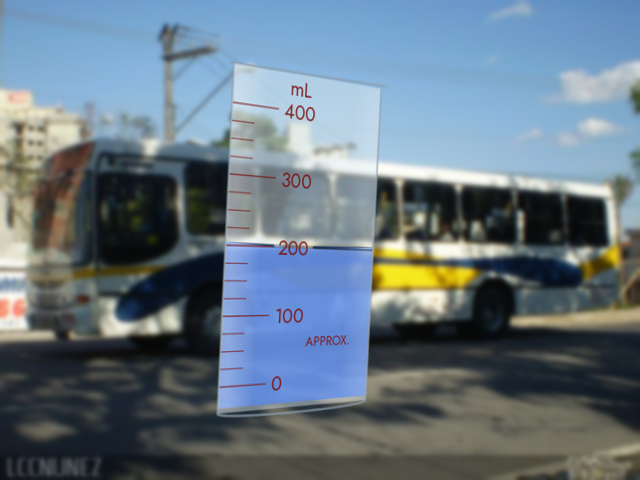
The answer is 200 mL
